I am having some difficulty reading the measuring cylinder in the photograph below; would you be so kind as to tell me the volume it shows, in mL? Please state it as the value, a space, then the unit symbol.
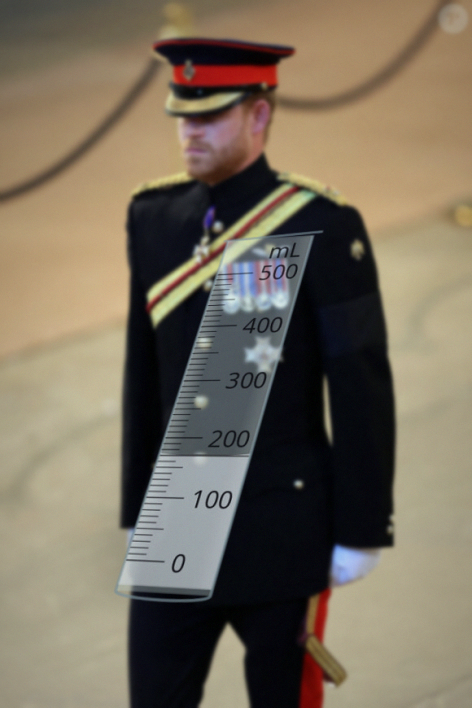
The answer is 170 mL
